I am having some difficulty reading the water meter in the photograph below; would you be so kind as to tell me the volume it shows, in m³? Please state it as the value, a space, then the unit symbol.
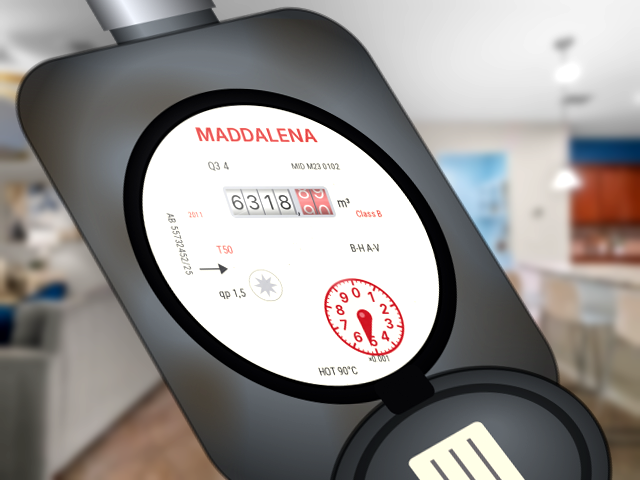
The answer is 6318.895 m³
